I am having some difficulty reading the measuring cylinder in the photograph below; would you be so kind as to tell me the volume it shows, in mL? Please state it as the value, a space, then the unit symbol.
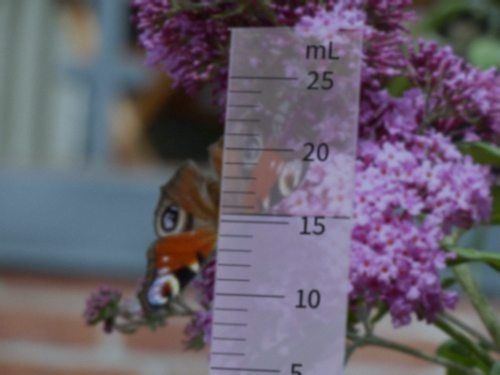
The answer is 15.5 mL
